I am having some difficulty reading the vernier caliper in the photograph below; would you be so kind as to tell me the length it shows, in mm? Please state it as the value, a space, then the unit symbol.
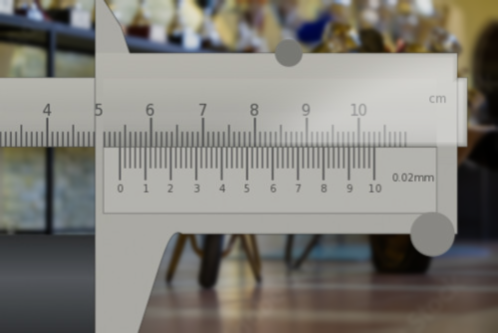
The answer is 54.0 mm
